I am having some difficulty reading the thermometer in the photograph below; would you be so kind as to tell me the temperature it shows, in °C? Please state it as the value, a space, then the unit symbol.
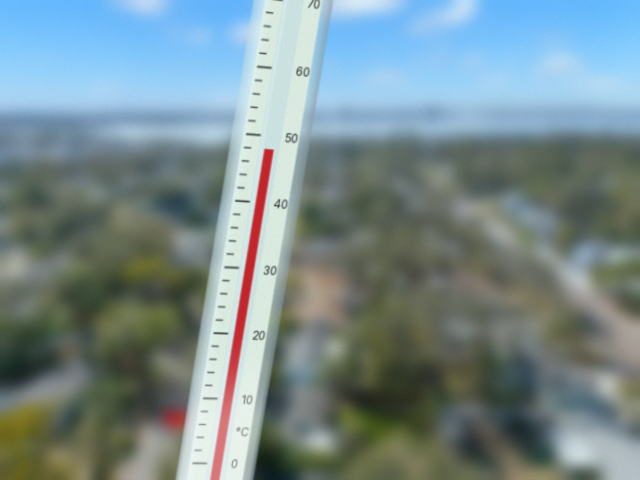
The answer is 48 °C
